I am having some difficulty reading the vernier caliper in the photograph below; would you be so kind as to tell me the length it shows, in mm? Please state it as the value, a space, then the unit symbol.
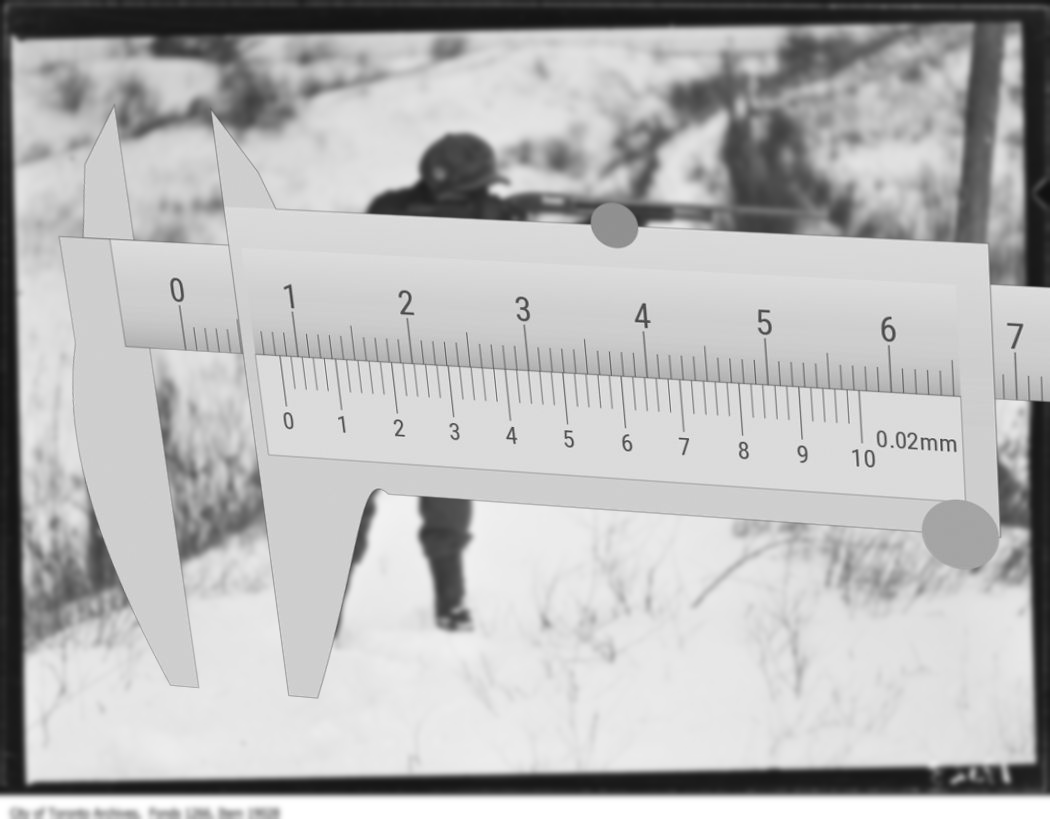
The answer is 8.4 mm
